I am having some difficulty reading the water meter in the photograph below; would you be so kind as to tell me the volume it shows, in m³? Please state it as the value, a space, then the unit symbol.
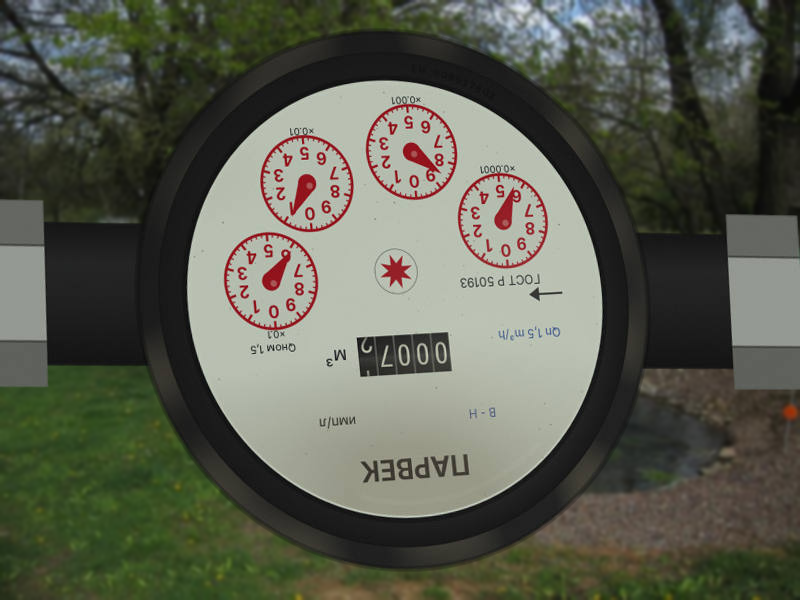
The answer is 71.6085 m³
